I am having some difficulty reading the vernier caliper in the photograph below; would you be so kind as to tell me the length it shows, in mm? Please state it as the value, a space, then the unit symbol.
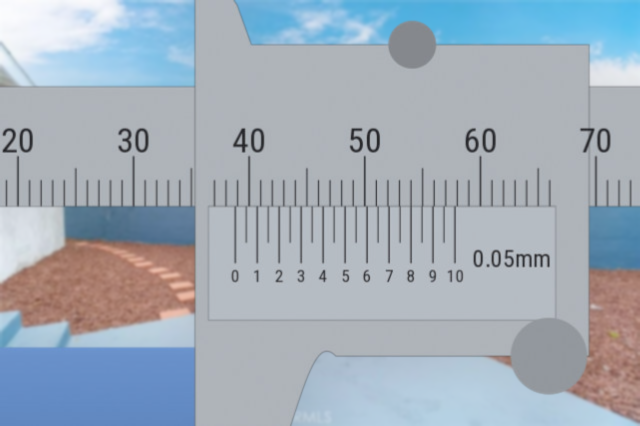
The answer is 38.8 mm
